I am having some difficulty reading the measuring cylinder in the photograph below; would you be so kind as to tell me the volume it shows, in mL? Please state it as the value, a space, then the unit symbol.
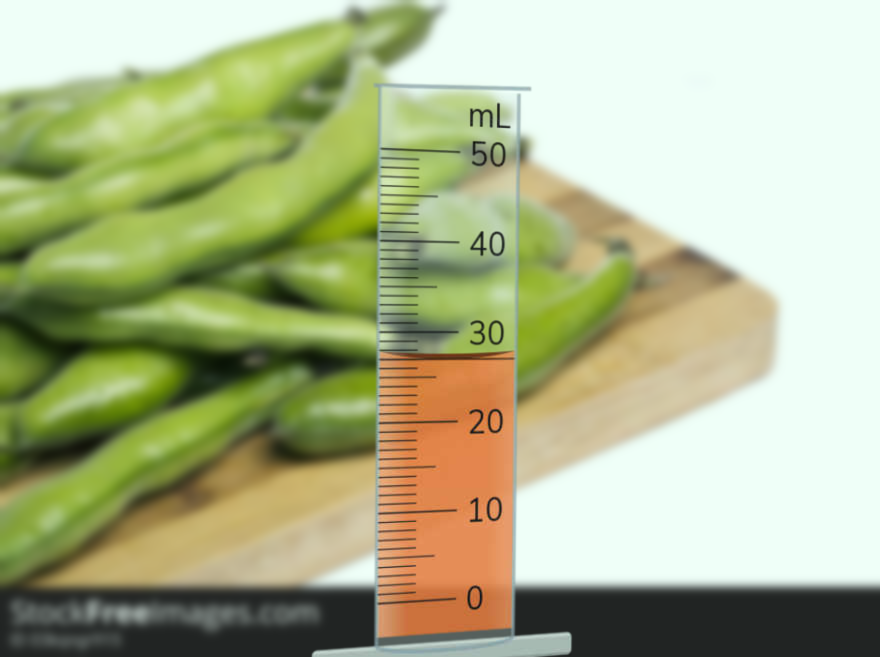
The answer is 27 mL
